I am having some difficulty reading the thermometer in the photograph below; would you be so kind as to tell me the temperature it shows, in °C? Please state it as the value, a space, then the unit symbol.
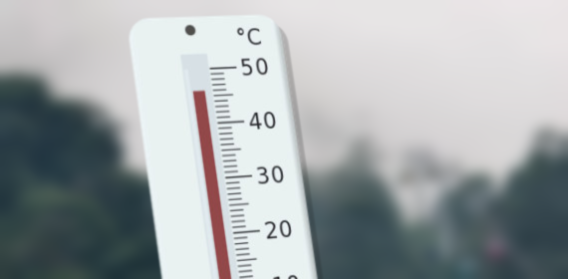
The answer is 46 °C
